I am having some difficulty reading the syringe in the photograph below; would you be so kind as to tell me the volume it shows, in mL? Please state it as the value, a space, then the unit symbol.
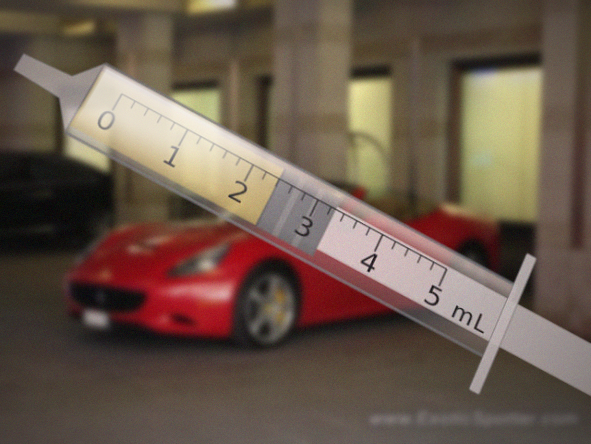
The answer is 2.4 mL
